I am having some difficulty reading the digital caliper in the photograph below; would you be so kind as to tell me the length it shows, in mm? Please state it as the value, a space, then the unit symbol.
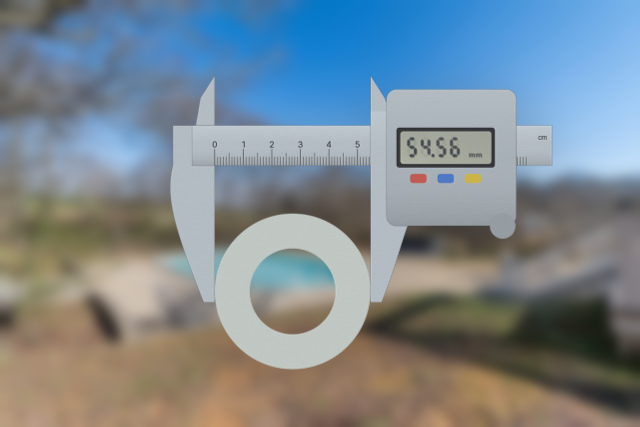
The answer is 54.56 mm
